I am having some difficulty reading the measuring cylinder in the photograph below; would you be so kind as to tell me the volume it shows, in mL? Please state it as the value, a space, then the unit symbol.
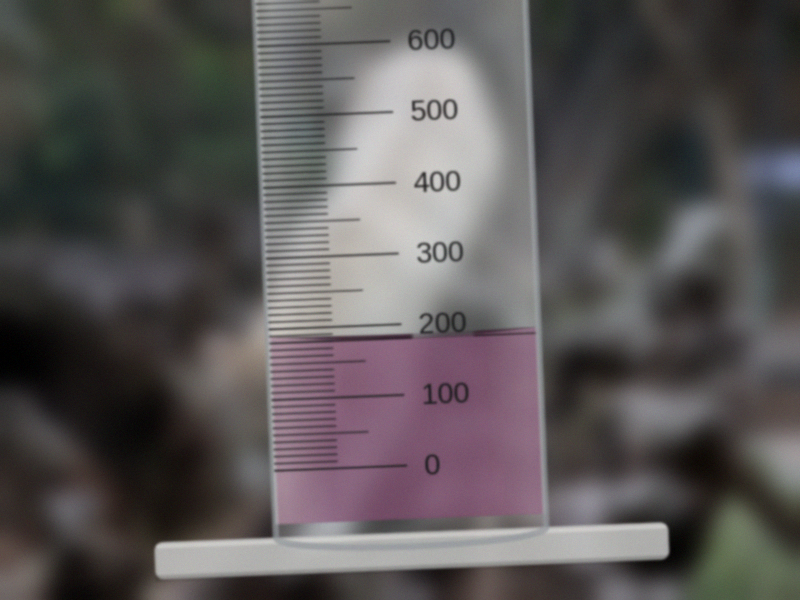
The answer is 180 mL
